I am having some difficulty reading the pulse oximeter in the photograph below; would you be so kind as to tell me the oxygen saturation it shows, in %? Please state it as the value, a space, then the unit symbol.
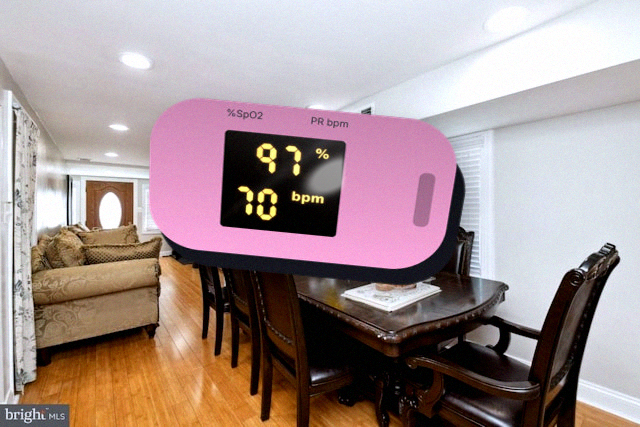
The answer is 97 %
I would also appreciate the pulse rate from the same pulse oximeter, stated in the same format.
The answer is 70 bpm
